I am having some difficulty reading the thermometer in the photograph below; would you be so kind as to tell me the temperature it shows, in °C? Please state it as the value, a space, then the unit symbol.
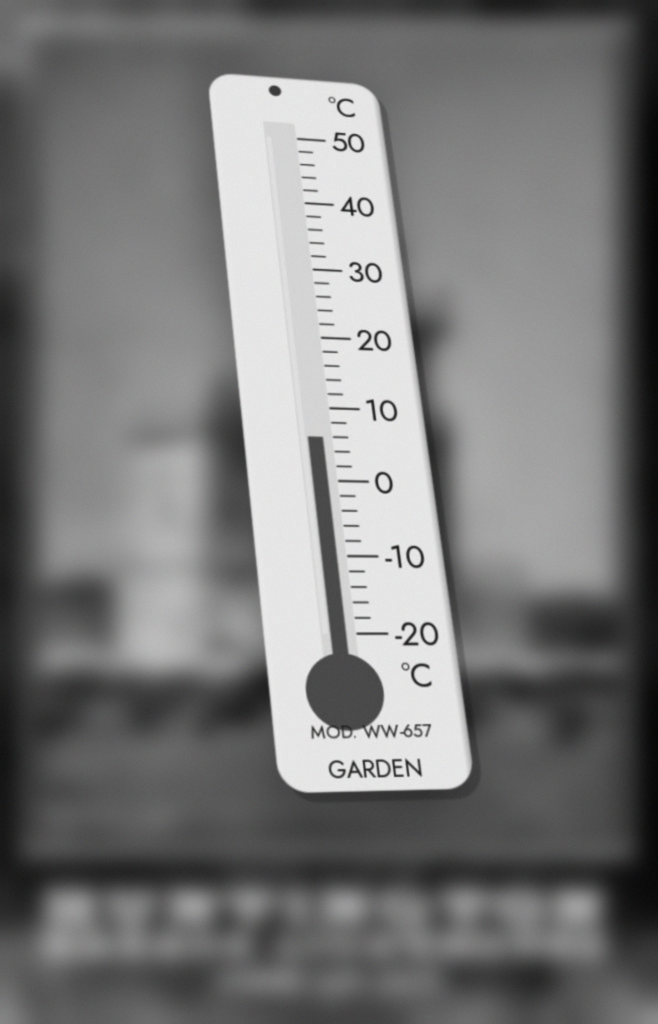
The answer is 6 °C
